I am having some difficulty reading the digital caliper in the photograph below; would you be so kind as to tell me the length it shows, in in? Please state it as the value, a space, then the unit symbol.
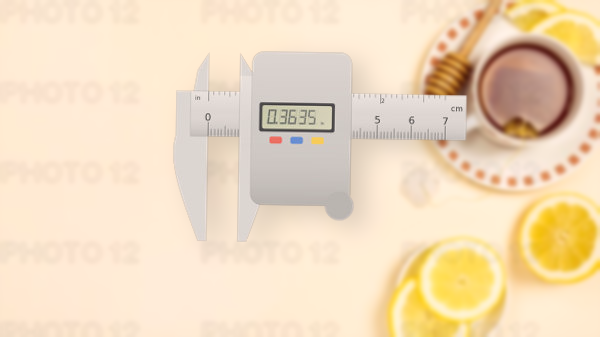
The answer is 0.3635 in
